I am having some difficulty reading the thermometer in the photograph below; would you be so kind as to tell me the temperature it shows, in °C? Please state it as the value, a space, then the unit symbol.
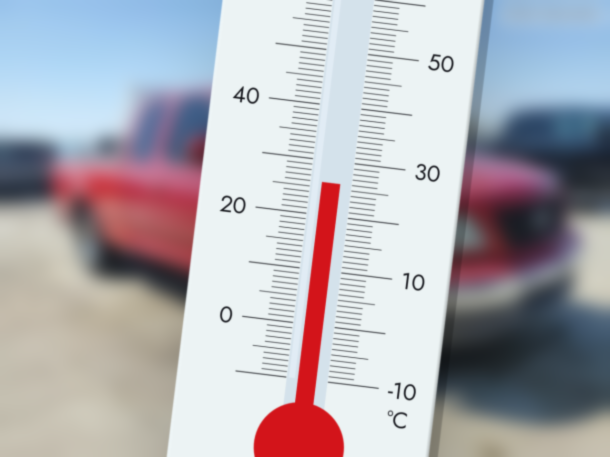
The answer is 26 °C
